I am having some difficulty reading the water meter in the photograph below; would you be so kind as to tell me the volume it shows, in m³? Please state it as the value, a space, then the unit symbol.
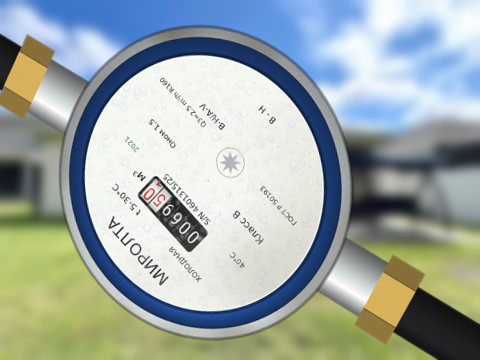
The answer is 69.50 m³
